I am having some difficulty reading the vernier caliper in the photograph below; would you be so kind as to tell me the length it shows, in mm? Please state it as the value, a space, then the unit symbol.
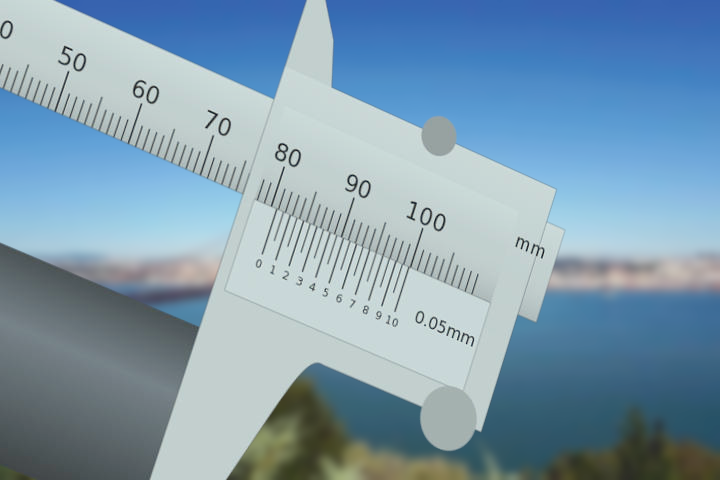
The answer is 80.8 mm
